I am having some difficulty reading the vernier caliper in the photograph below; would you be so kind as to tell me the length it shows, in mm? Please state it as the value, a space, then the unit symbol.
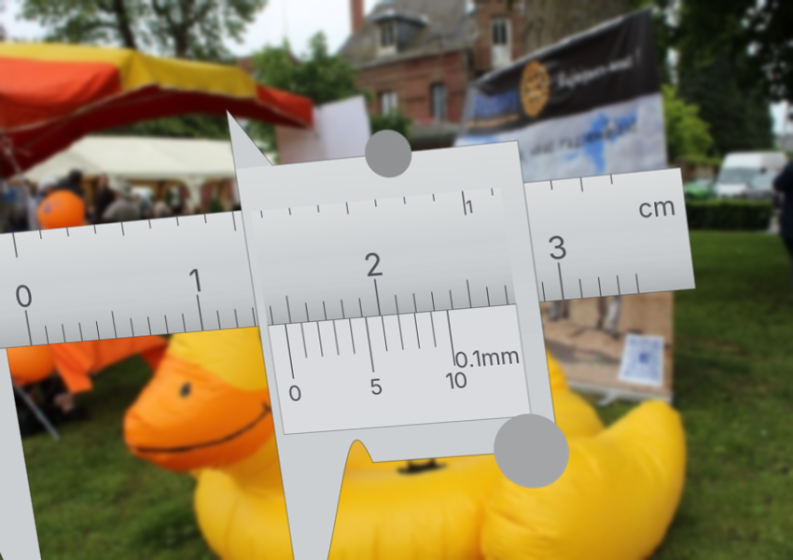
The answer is 14.7 mm
